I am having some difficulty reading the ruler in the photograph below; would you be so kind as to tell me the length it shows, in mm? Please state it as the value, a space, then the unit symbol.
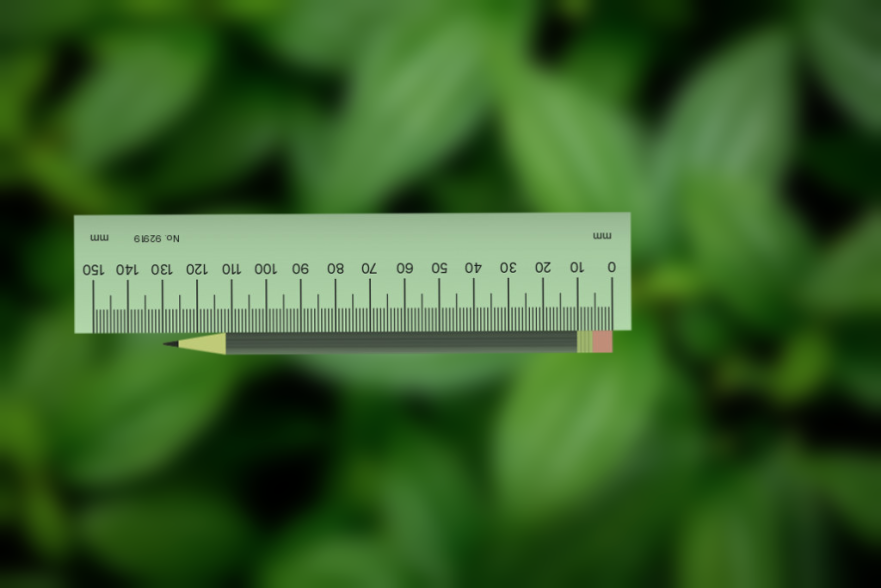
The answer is 130 mm
